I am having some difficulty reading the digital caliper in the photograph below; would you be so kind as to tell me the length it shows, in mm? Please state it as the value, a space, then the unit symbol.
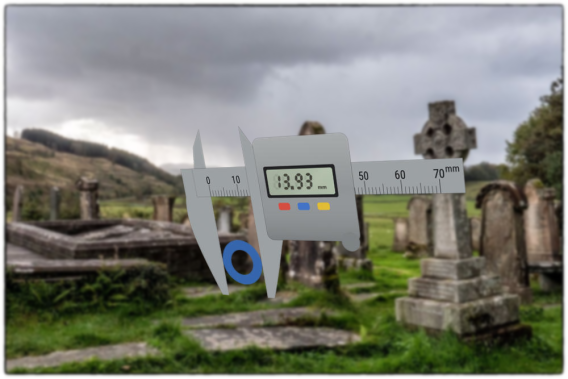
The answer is 13.93 mm
